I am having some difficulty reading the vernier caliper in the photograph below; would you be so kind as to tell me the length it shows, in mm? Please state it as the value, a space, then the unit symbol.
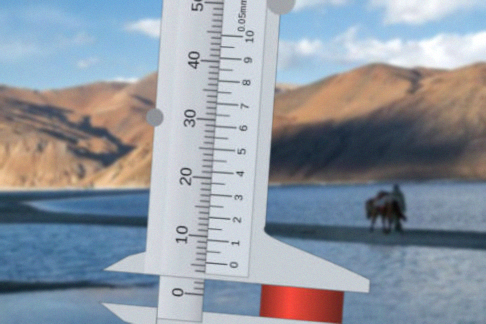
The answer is 5.5 mm
